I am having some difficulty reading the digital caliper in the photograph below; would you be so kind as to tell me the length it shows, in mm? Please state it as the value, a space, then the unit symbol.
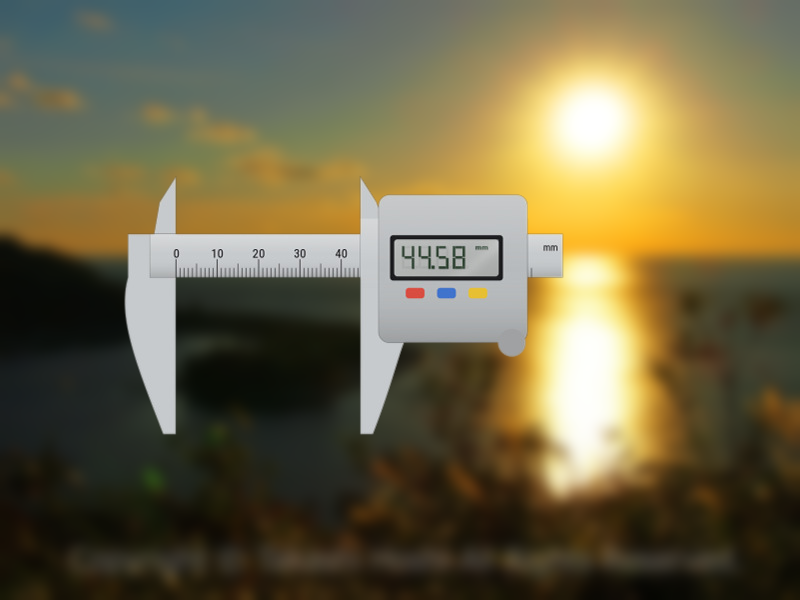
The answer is 44.58 mm
